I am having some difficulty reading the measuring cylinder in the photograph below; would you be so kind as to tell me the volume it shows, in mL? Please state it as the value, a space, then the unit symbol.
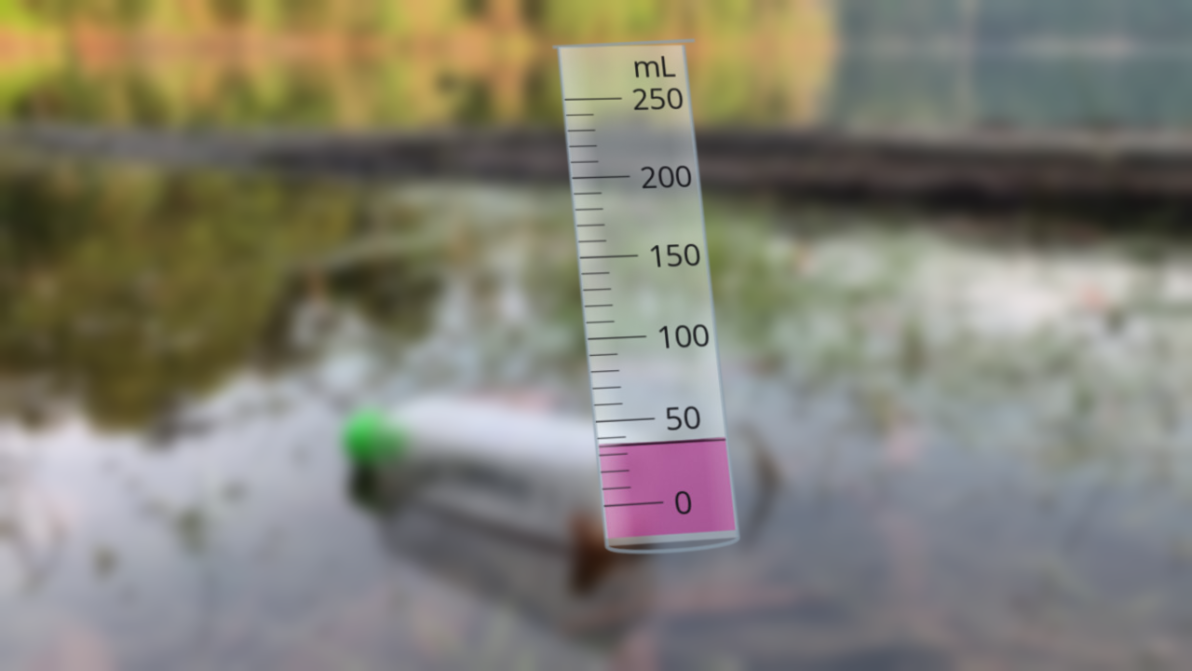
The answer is 35 mL
